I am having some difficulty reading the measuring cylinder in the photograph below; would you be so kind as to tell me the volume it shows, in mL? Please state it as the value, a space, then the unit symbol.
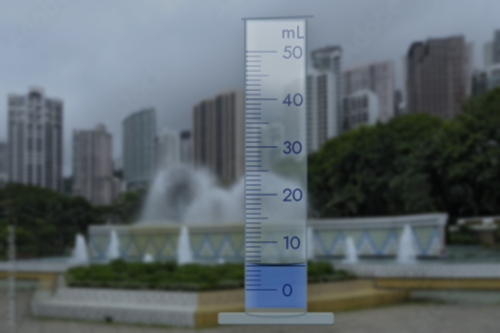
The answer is 5 mL
